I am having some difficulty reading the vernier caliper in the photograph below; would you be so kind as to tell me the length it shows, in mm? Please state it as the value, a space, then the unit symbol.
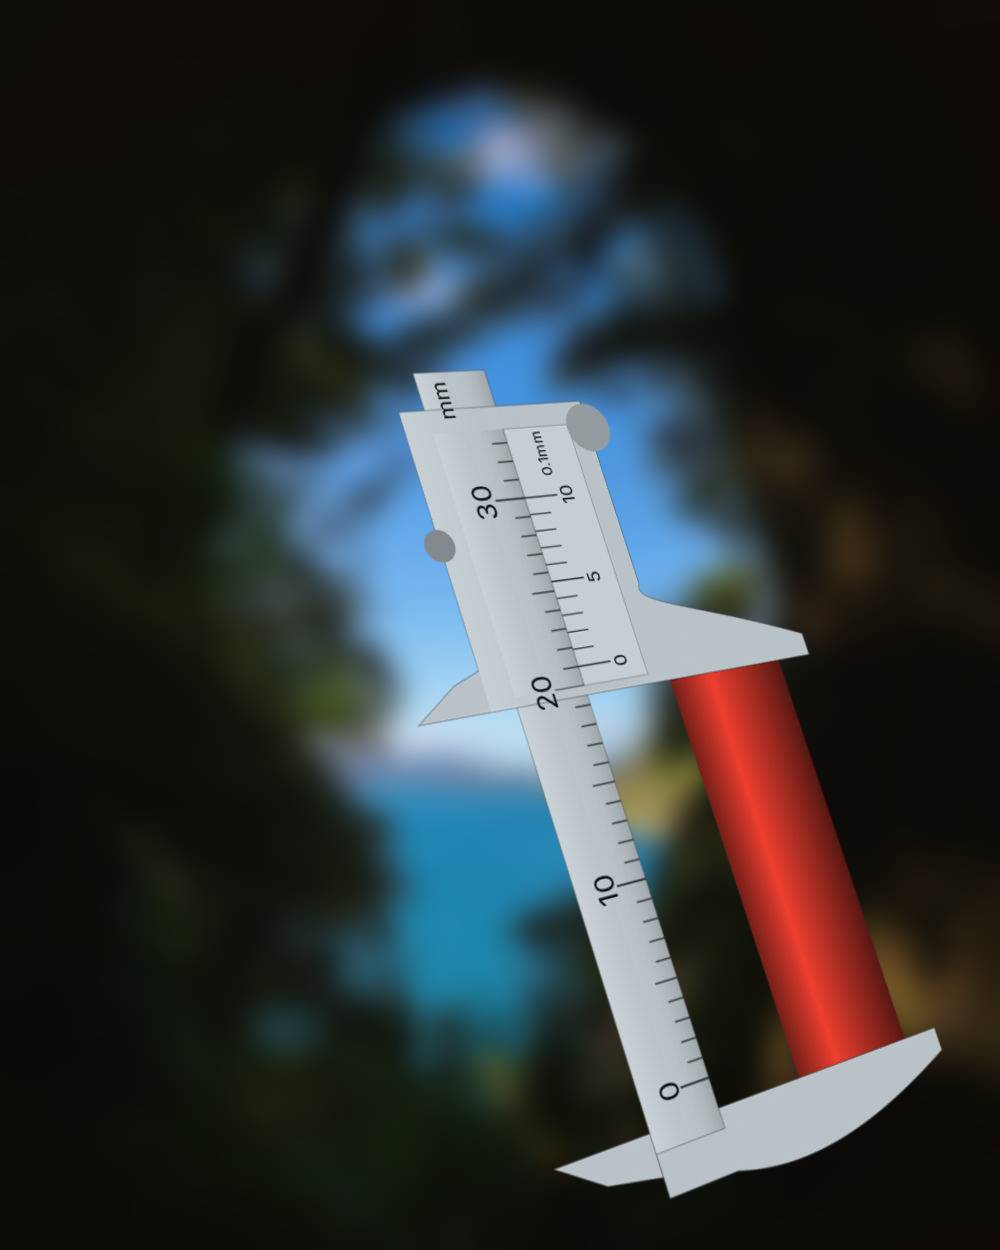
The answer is 21.0 mm
